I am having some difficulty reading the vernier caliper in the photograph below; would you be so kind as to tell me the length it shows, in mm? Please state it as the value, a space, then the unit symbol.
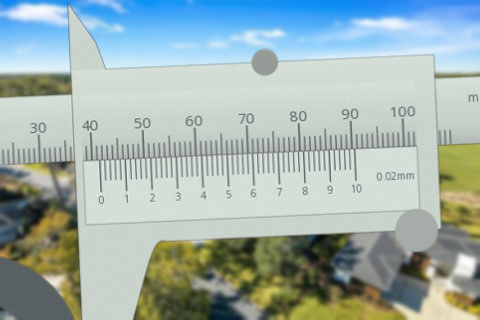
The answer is 41.5 mm
